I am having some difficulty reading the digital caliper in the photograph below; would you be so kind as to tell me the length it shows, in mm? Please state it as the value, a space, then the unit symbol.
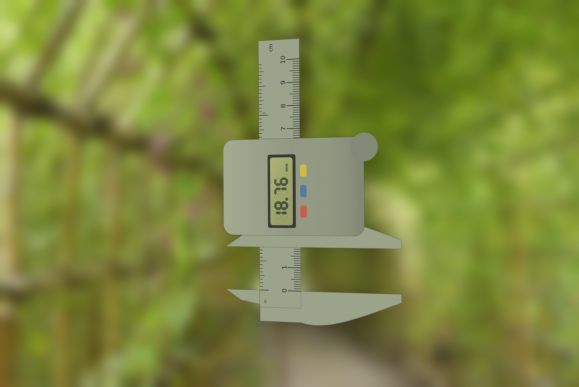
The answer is 18.76 mm
